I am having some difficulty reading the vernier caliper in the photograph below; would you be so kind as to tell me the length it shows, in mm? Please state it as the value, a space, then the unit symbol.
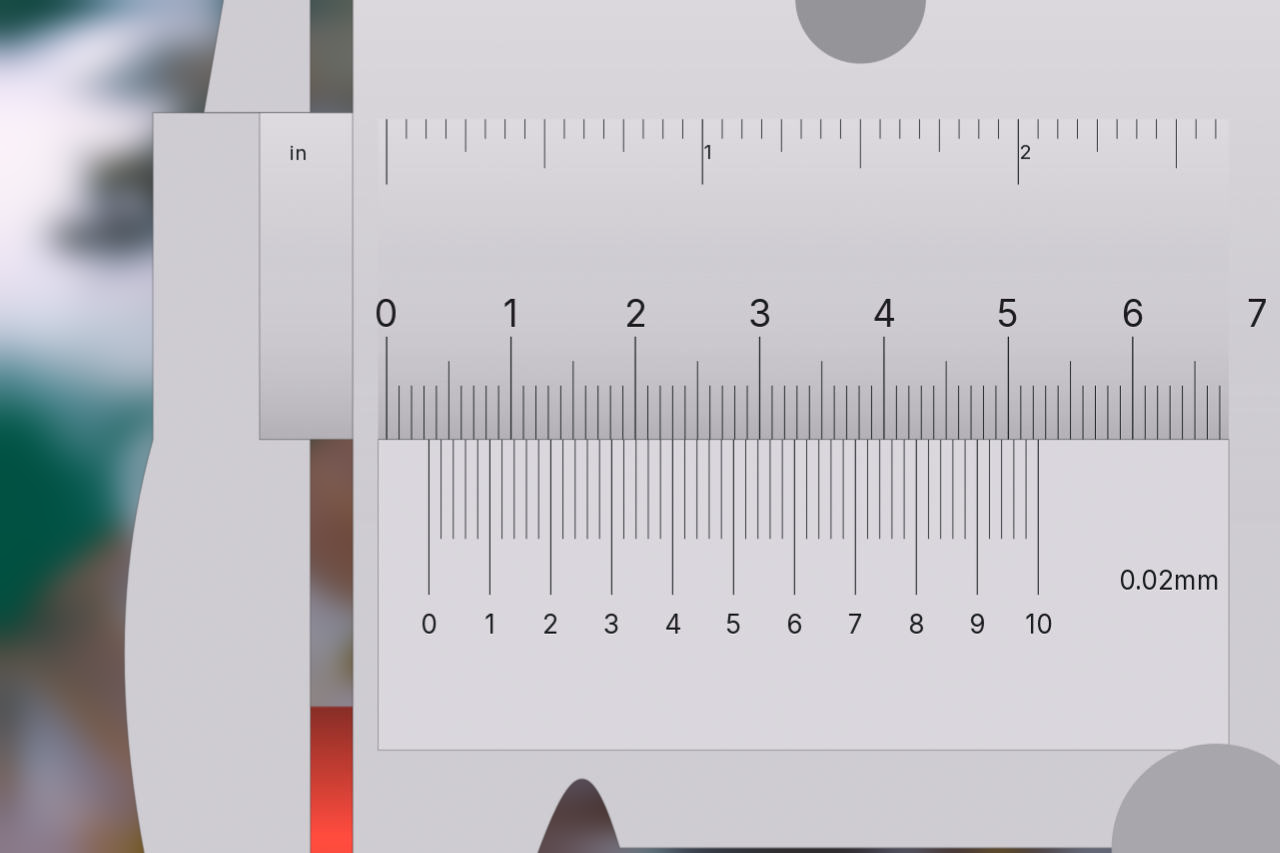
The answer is 3.4 mm
